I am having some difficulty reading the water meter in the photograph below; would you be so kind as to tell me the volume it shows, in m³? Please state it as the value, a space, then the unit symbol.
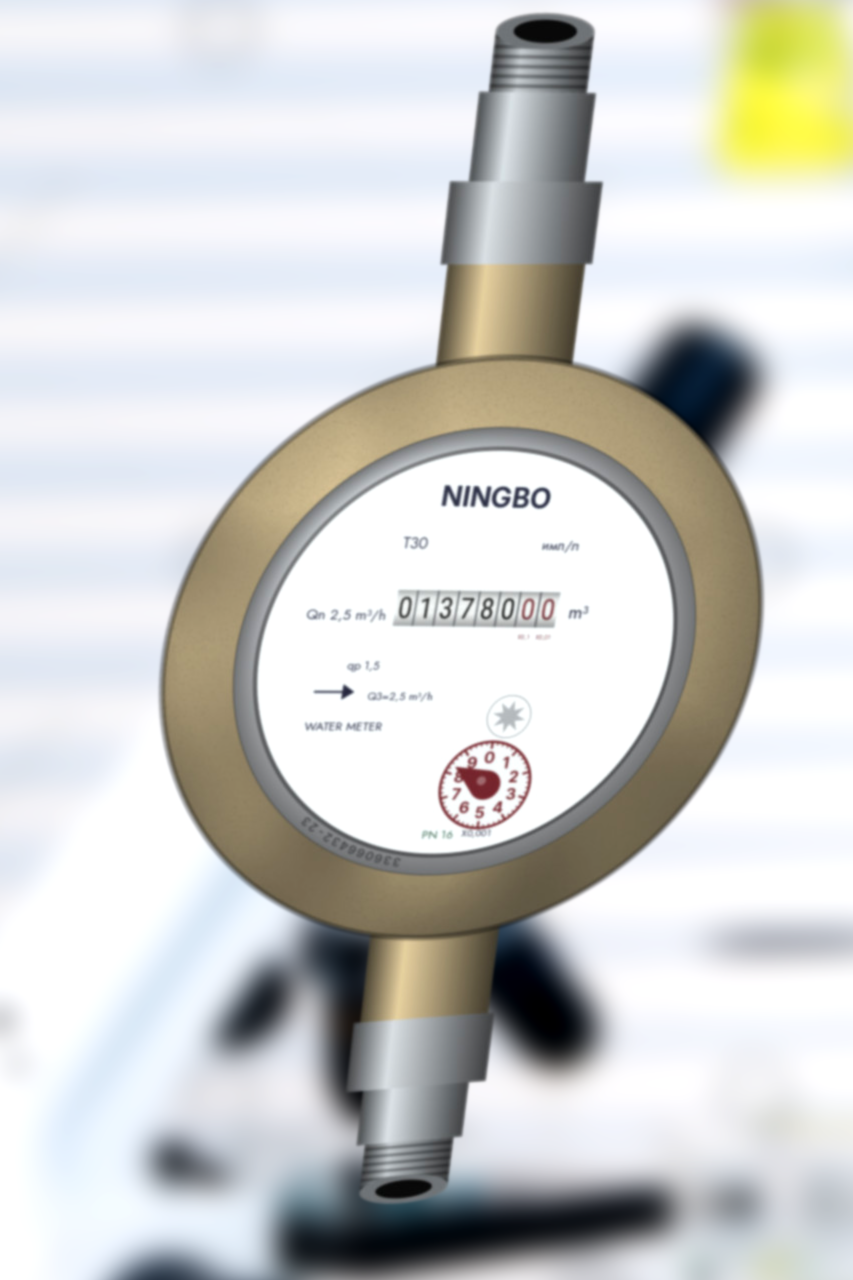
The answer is 13780.008 m³
